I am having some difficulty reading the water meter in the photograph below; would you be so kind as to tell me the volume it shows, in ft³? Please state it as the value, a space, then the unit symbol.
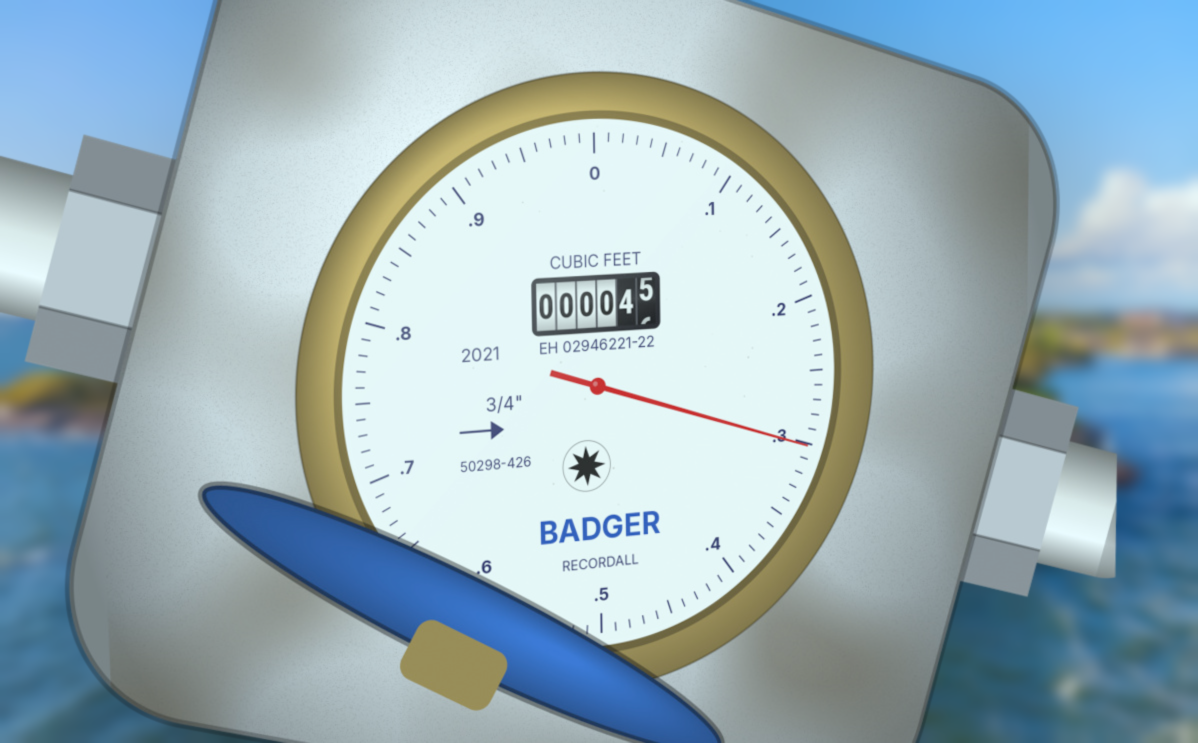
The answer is 45.30 ft³
